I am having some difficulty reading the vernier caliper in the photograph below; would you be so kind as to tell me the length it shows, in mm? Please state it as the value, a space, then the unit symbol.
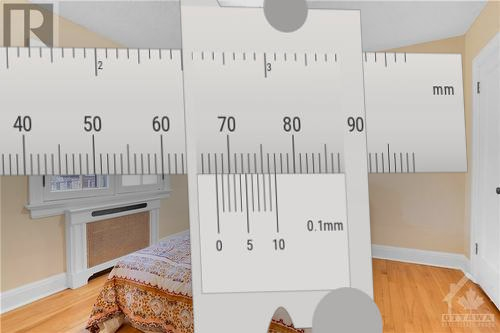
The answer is 68.0 mm
